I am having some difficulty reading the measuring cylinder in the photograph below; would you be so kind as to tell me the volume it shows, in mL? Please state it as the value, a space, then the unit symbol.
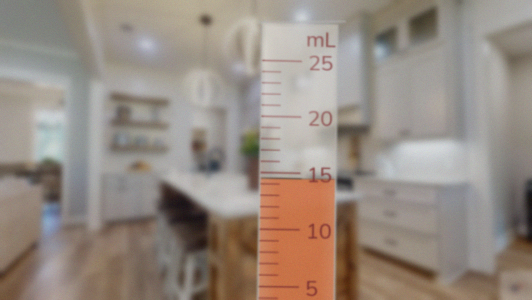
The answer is 14.5 mL
